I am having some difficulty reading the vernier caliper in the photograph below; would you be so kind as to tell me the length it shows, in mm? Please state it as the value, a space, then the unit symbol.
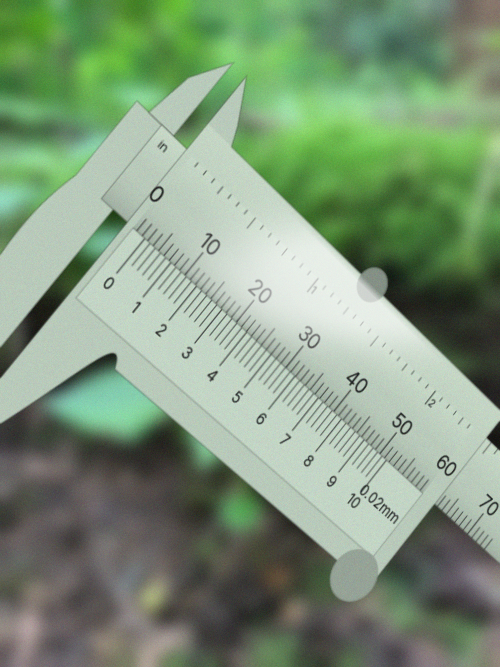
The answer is 2.5 mm
